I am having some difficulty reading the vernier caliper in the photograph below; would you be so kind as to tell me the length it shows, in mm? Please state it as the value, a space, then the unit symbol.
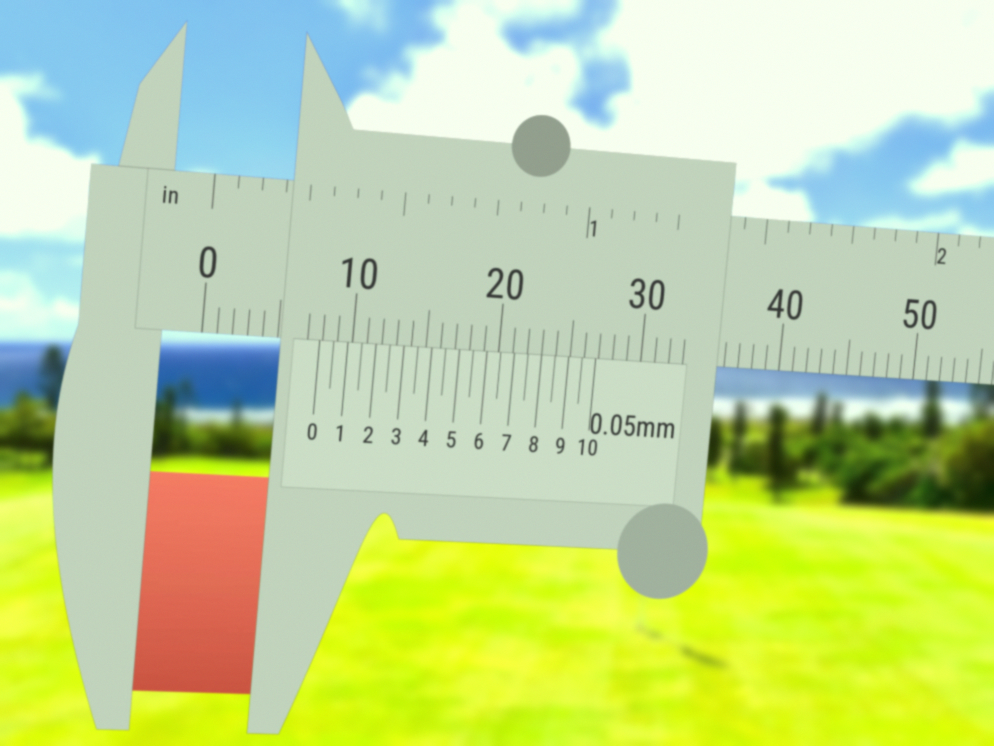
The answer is 7.8 mm
